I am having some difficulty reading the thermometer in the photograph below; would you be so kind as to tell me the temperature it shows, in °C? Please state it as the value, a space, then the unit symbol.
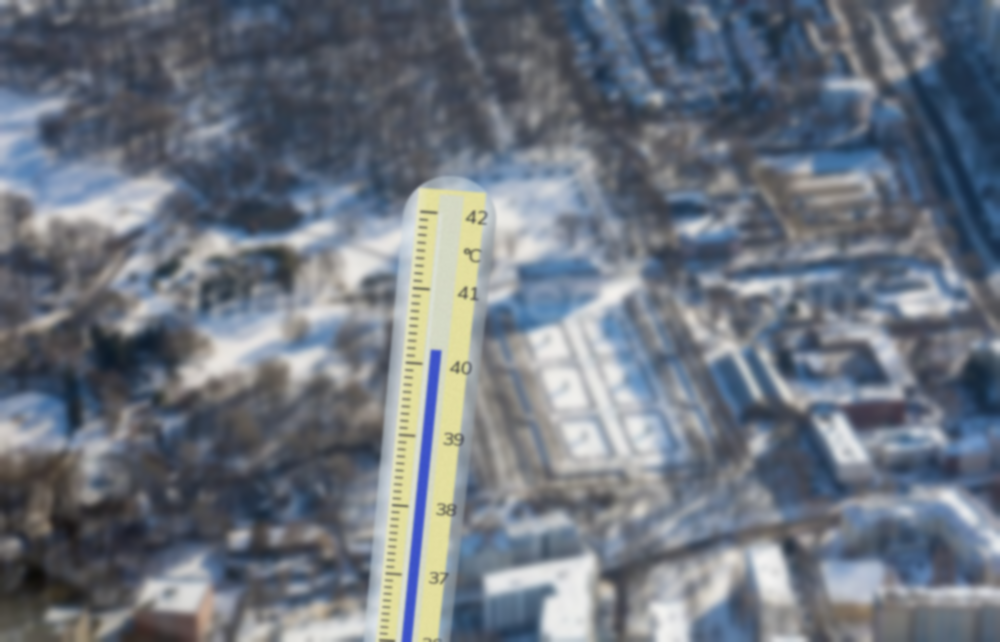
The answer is 40.2 °C
